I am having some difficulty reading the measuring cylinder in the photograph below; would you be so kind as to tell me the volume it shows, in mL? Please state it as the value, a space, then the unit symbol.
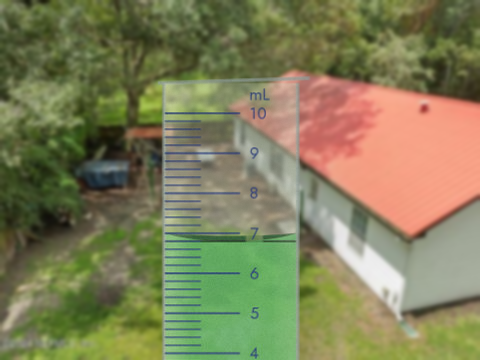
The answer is 6.8 mL
